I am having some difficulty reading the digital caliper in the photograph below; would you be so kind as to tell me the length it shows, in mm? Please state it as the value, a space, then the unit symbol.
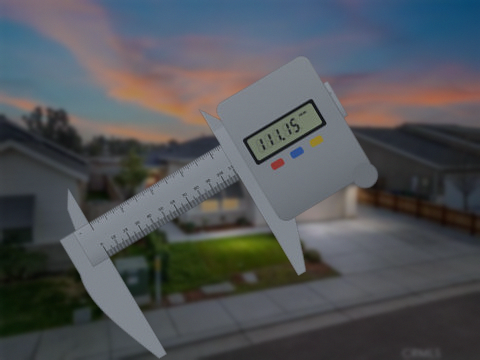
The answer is 111.15 mm
